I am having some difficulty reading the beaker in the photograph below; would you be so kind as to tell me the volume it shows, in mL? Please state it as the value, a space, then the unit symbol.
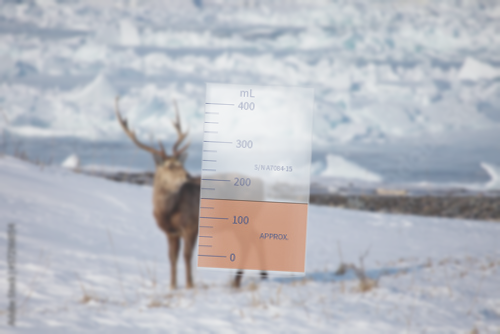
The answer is 150 mL
